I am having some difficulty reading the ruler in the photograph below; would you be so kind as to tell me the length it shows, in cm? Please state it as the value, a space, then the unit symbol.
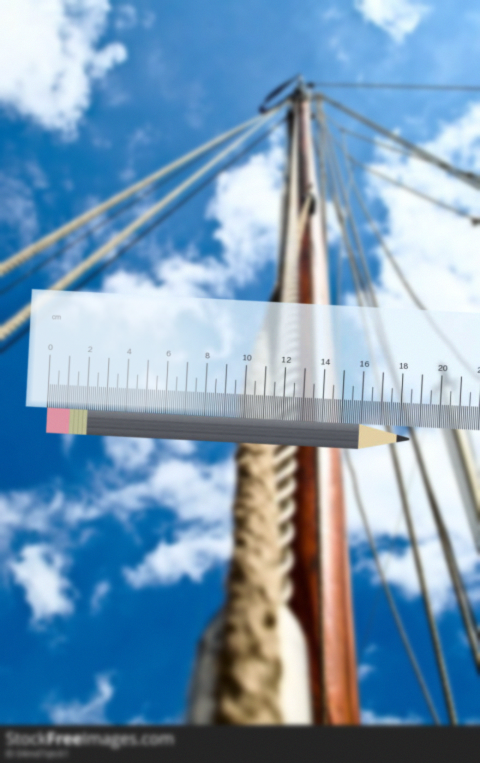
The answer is 18.5 cm
